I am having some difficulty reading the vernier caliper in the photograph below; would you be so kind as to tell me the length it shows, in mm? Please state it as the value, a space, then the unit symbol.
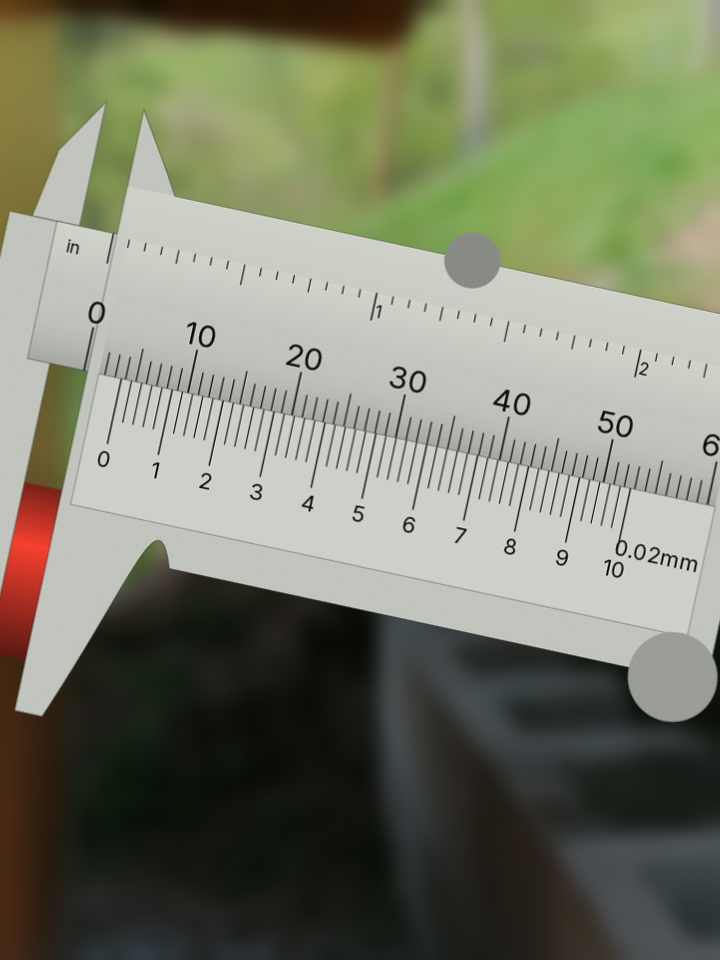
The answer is 3.6 mm
